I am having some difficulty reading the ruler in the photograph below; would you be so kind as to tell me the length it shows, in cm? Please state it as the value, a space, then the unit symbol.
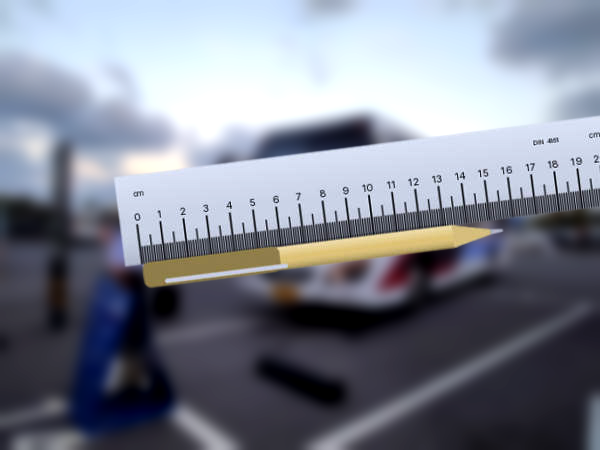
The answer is 15.5 cm
